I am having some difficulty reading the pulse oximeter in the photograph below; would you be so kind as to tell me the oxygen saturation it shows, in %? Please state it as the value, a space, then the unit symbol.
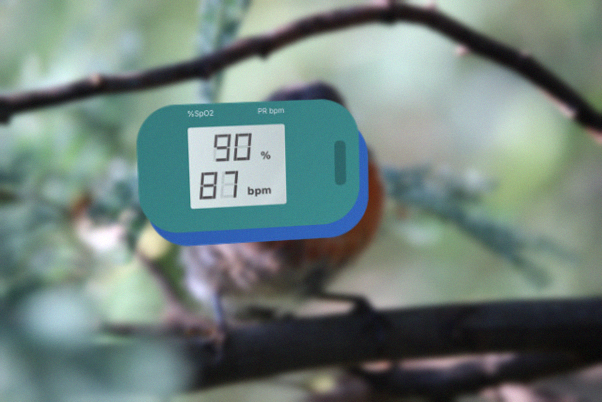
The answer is 90 %
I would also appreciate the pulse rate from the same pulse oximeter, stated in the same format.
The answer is 87 bpm
